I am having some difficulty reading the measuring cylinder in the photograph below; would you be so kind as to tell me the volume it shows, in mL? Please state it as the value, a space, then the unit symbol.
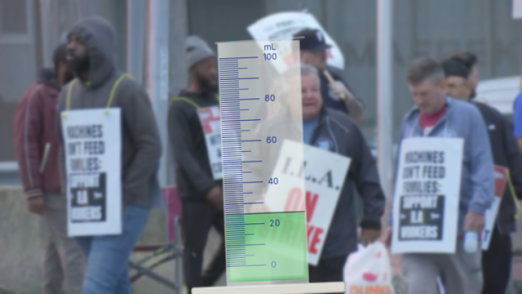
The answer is 25 mL
